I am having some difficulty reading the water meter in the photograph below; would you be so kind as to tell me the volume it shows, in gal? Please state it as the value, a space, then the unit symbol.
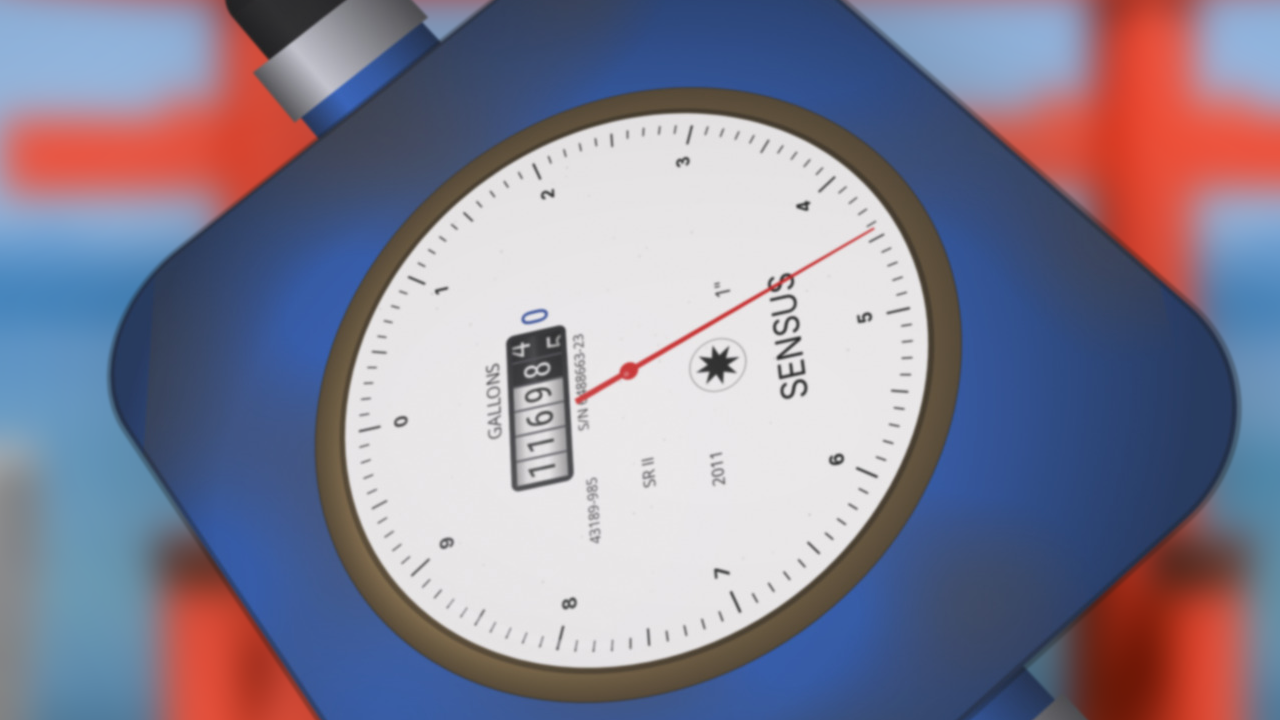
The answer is 1169844.4 gal
